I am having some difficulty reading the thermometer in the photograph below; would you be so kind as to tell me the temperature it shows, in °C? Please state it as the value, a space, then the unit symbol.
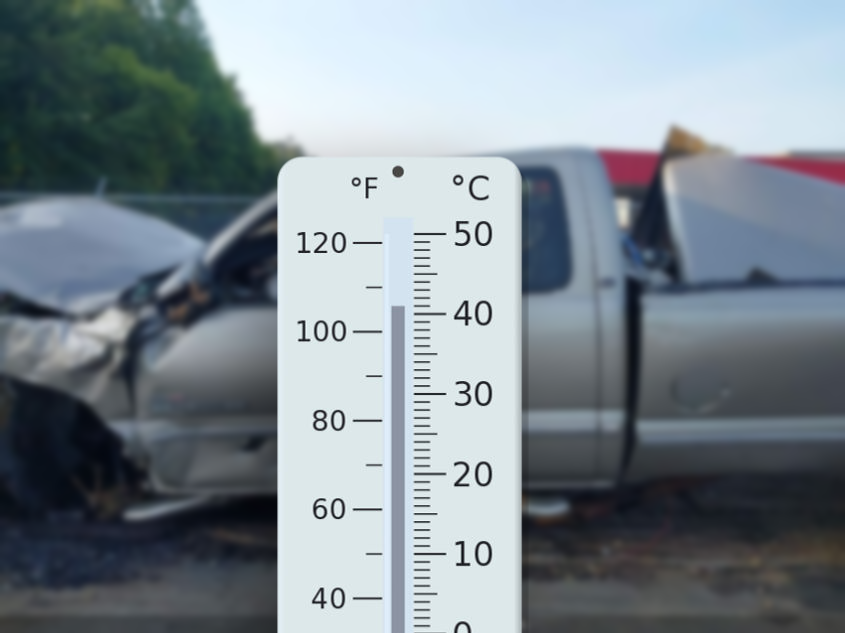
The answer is 41 °C
